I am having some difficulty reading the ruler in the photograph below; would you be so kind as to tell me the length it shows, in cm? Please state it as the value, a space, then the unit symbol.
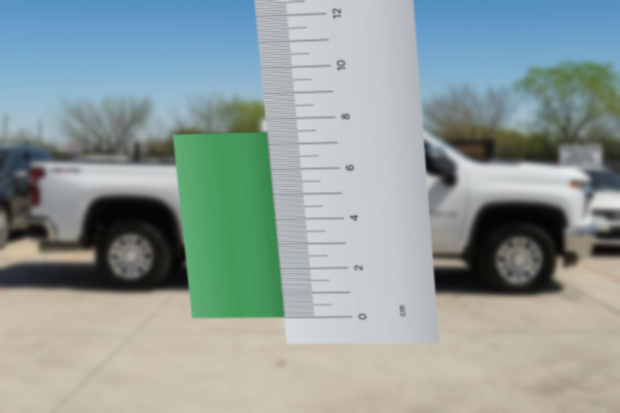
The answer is 7.5 cm
